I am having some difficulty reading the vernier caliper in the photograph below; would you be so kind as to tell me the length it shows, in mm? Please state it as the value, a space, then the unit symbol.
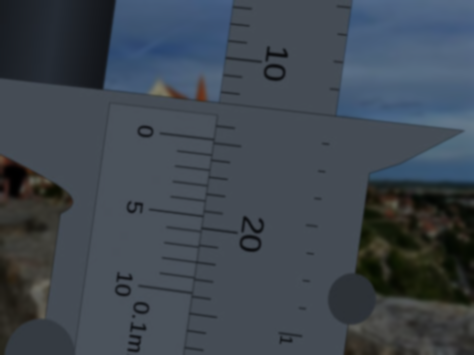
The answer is 14.8 mm
